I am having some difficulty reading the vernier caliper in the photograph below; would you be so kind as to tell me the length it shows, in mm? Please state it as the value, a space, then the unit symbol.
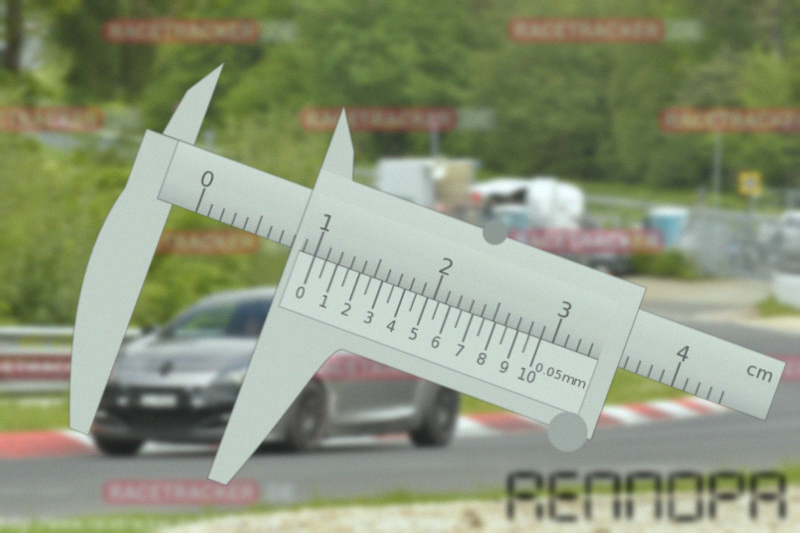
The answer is 10.0 mm
